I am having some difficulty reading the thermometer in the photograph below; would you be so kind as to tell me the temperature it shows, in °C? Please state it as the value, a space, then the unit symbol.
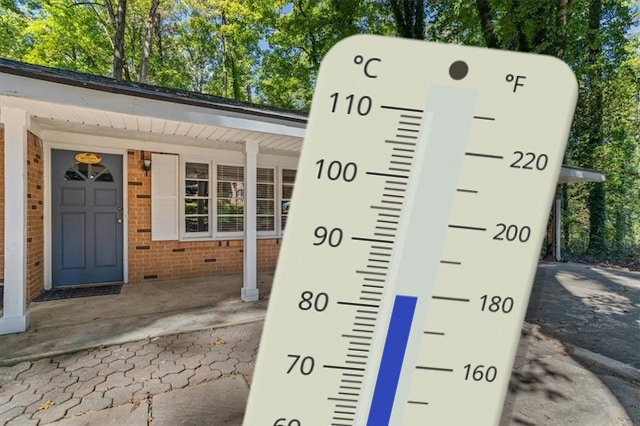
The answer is 82 °C
